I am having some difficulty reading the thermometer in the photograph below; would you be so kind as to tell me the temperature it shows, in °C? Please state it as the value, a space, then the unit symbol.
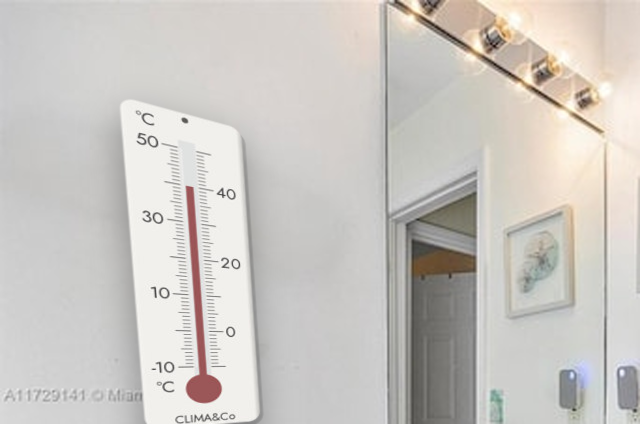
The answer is 40 °C
